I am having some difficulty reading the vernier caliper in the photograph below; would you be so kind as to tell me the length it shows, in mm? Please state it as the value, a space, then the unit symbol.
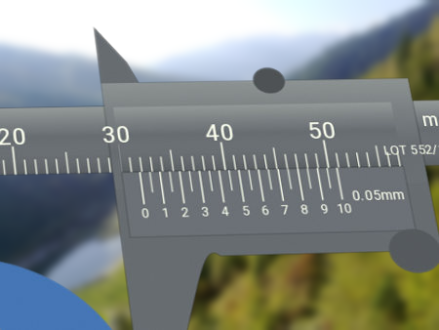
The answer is 31.8 mm
